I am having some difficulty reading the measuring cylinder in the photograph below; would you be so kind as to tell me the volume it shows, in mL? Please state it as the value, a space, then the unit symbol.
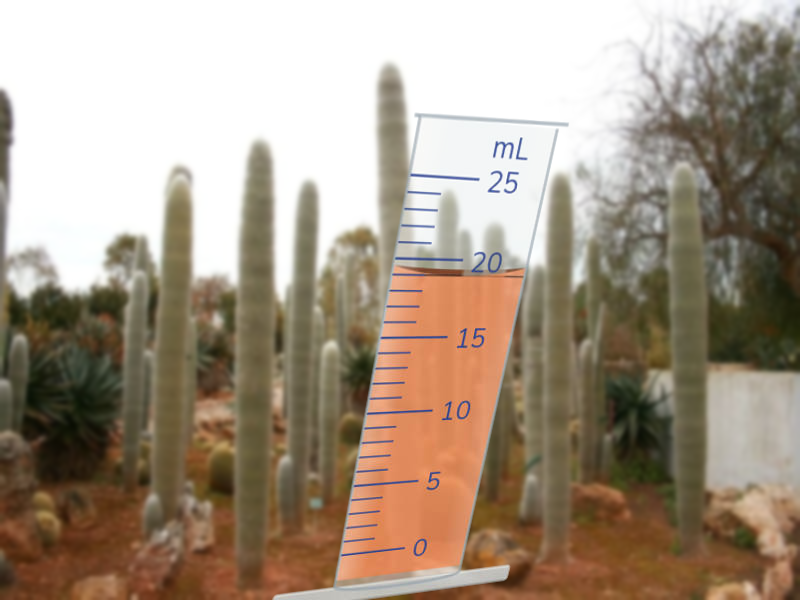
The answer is 19 mL
